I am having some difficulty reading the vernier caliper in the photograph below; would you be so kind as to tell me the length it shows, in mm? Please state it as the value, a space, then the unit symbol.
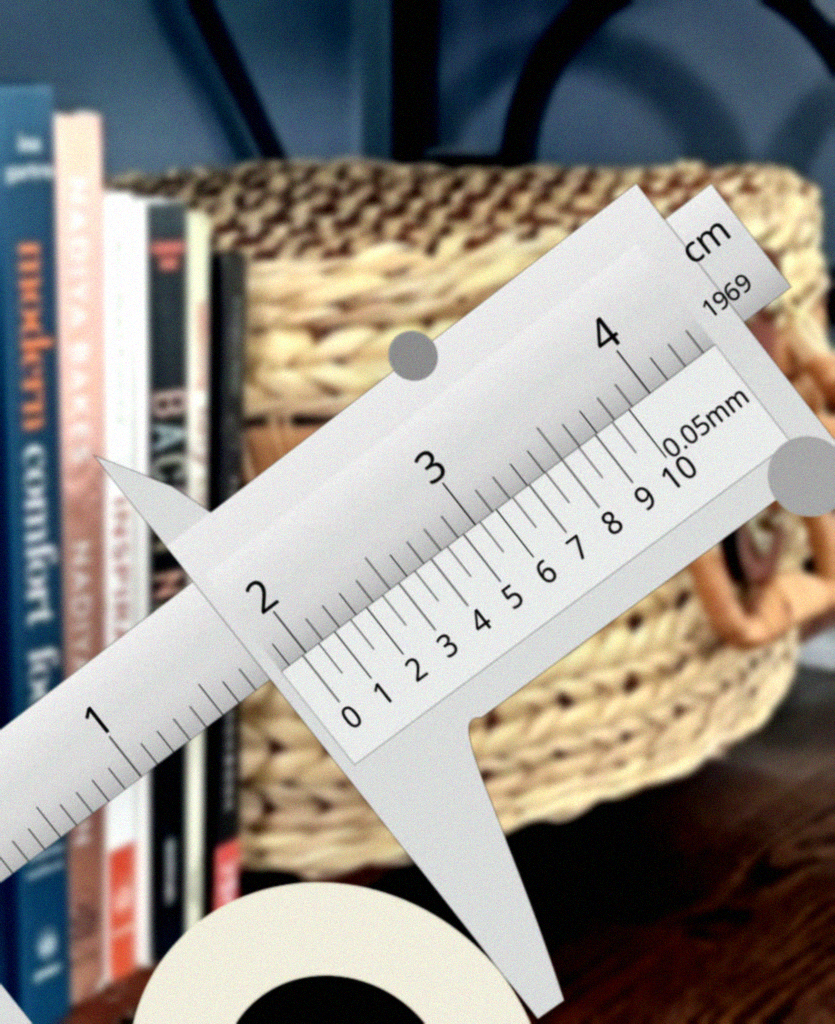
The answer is 19.8 mm
